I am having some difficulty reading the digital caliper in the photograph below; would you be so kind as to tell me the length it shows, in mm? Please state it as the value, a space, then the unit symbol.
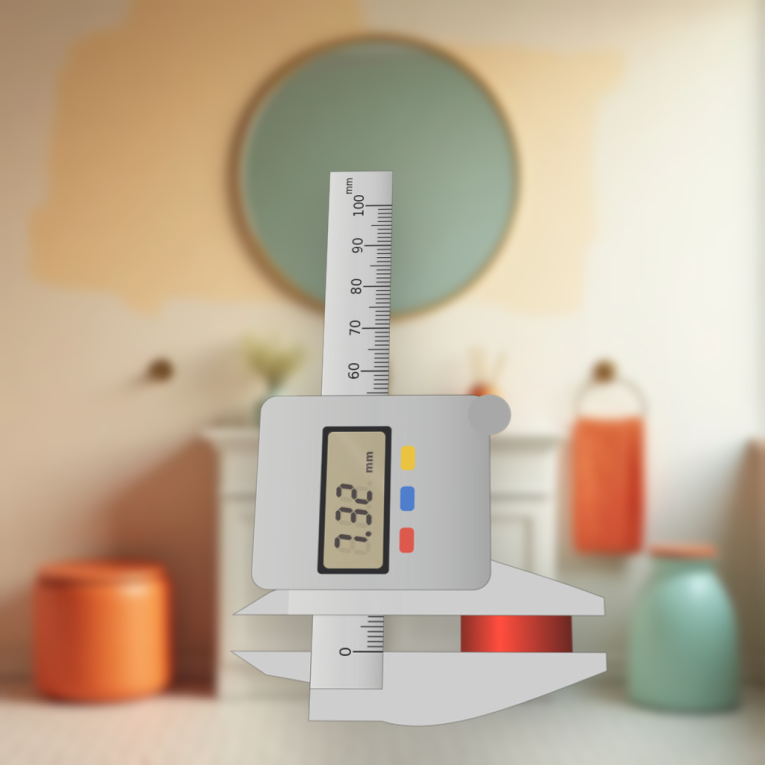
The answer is 7.32 mm
